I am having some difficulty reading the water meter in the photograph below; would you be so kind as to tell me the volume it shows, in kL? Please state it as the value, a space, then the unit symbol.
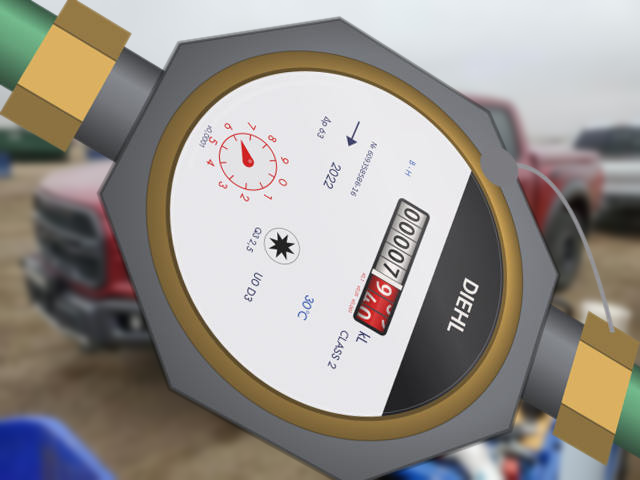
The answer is 7.9396 kL
